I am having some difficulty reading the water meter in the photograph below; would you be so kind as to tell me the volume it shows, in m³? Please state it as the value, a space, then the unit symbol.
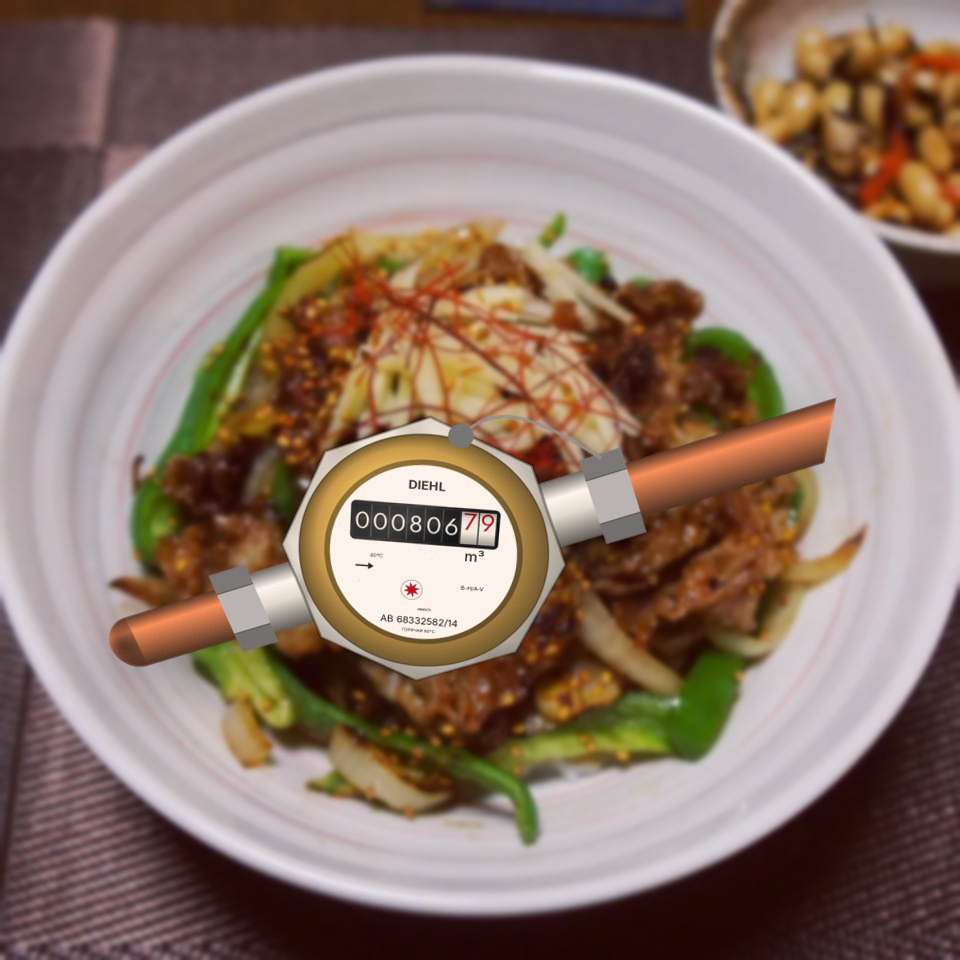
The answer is 806.79 m³
